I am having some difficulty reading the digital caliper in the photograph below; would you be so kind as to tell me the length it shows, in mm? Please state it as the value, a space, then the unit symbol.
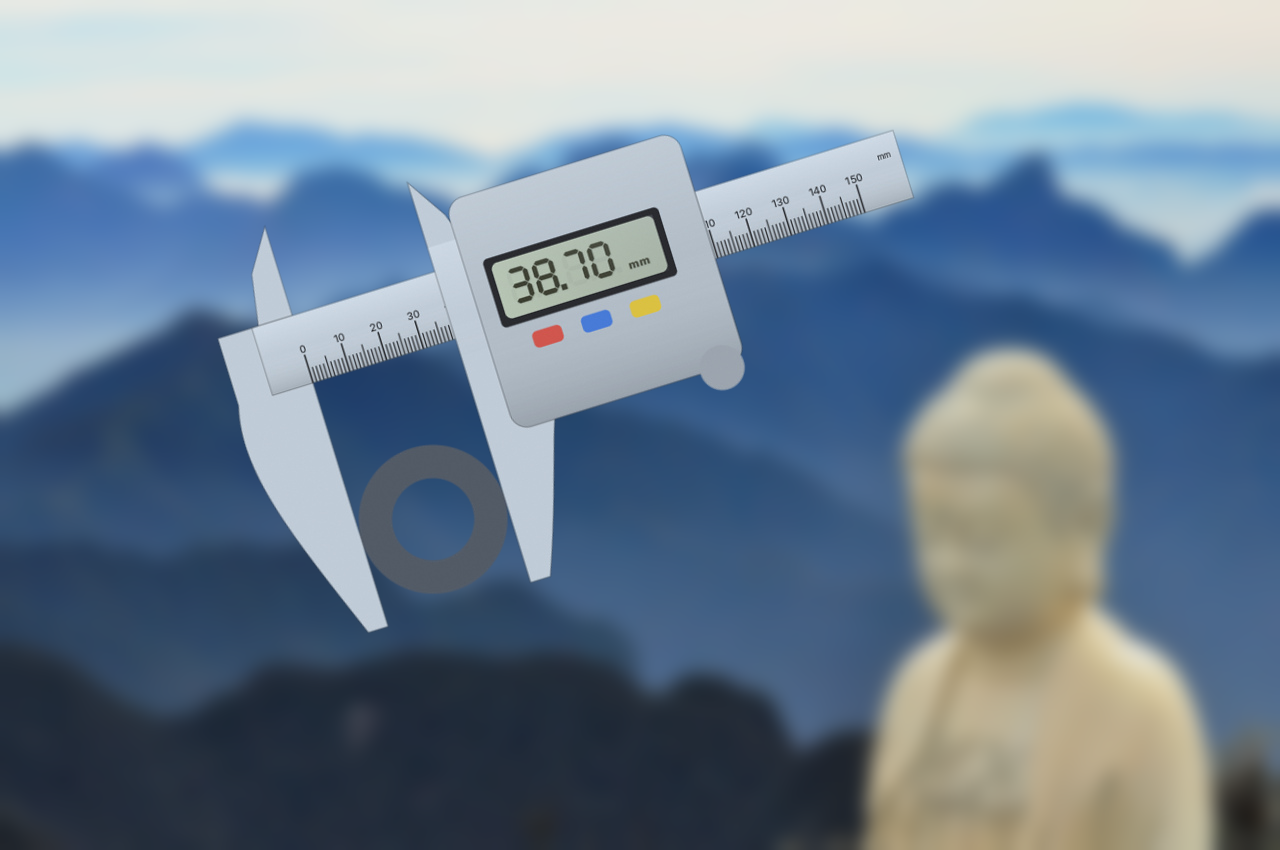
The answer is 38.70 mm
